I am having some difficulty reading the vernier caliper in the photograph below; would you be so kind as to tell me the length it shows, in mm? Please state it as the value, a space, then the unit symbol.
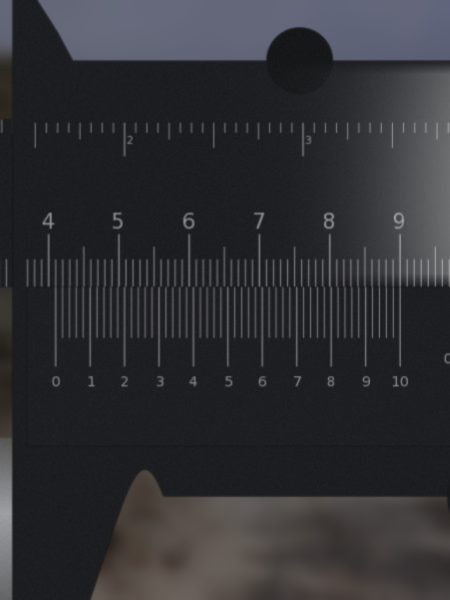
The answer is 41.0 mm
